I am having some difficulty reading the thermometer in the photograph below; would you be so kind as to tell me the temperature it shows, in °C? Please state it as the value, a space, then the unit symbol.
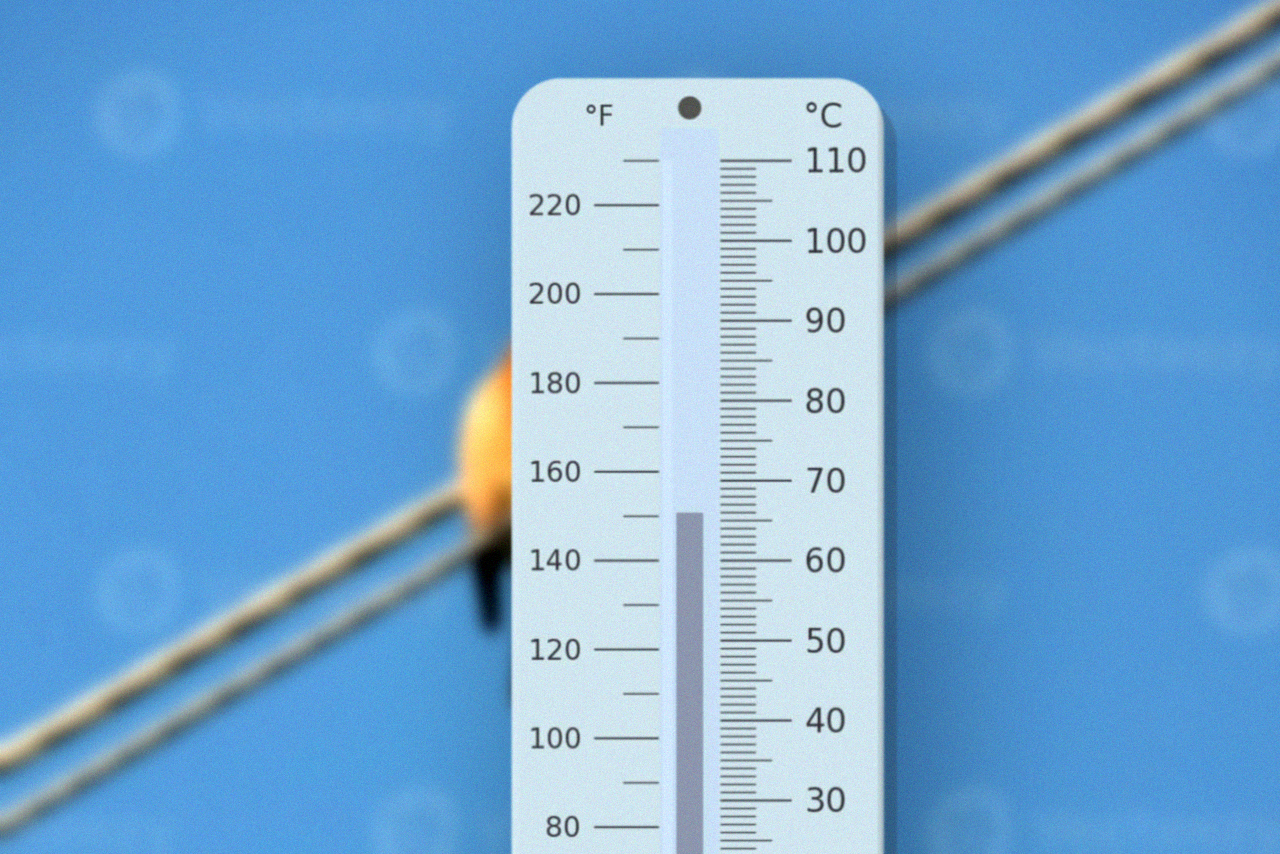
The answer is 66 °C
